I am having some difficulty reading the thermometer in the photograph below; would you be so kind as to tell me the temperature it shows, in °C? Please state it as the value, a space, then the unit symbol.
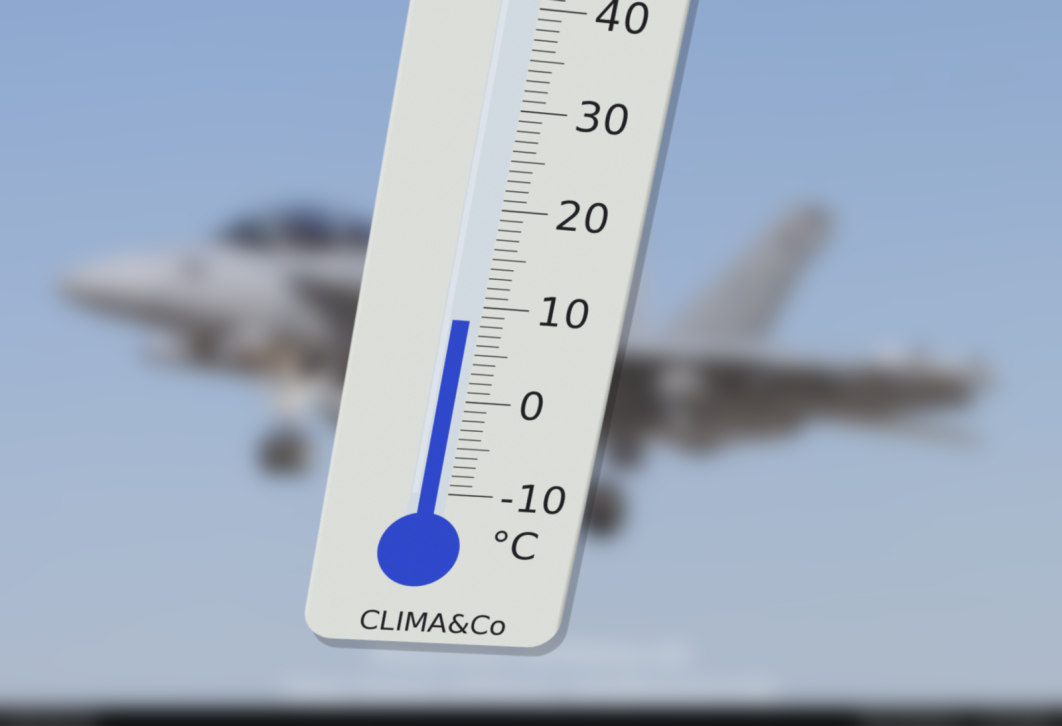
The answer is 8.5 °C
